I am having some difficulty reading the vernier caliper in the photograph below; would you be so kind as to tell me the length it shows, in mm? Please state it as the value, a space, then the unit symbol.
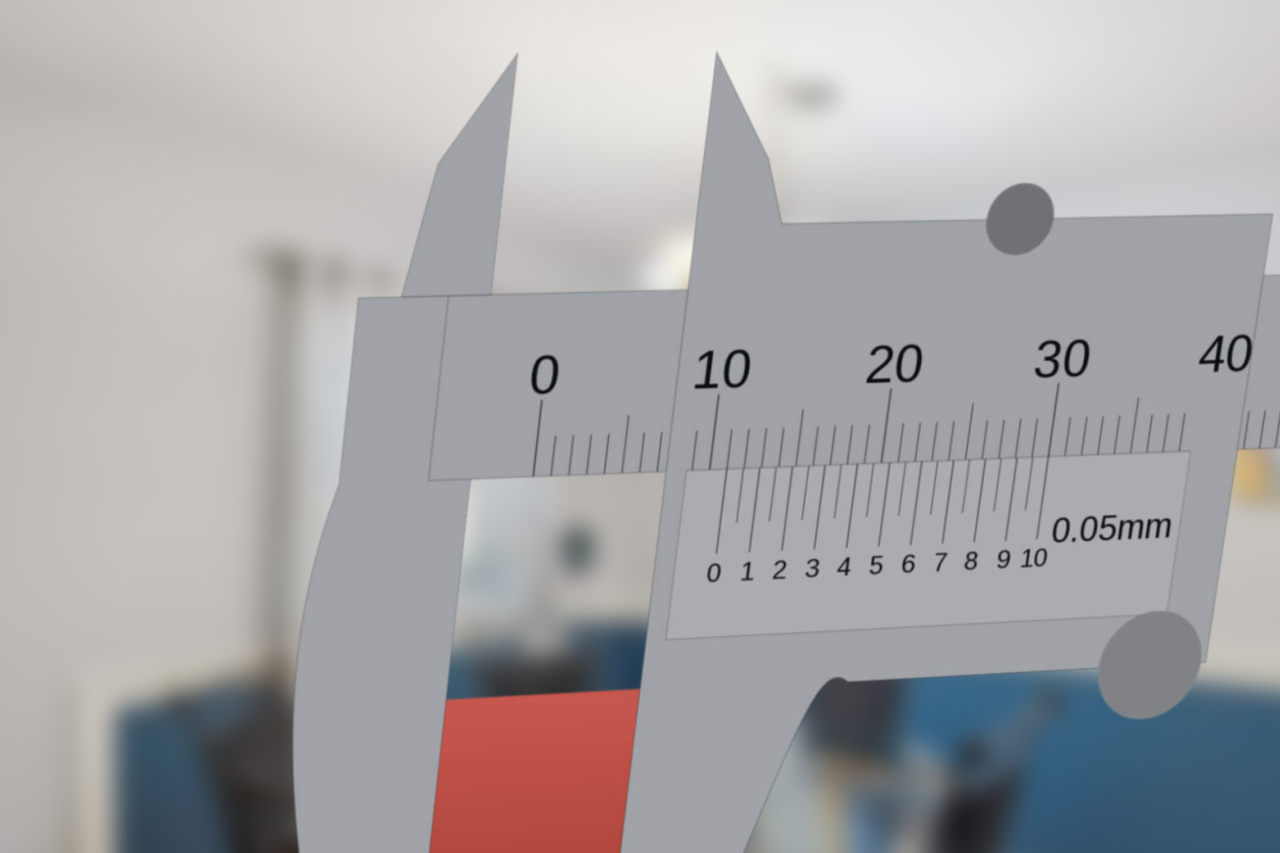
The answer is 11.0 mm
